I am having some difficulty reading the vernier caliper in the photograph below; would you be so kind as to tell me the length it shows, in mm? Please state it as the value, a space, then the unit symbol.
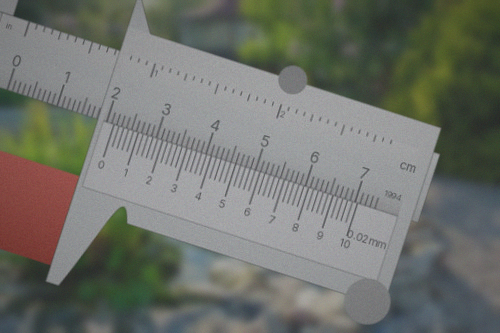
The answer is 21.5 mm
